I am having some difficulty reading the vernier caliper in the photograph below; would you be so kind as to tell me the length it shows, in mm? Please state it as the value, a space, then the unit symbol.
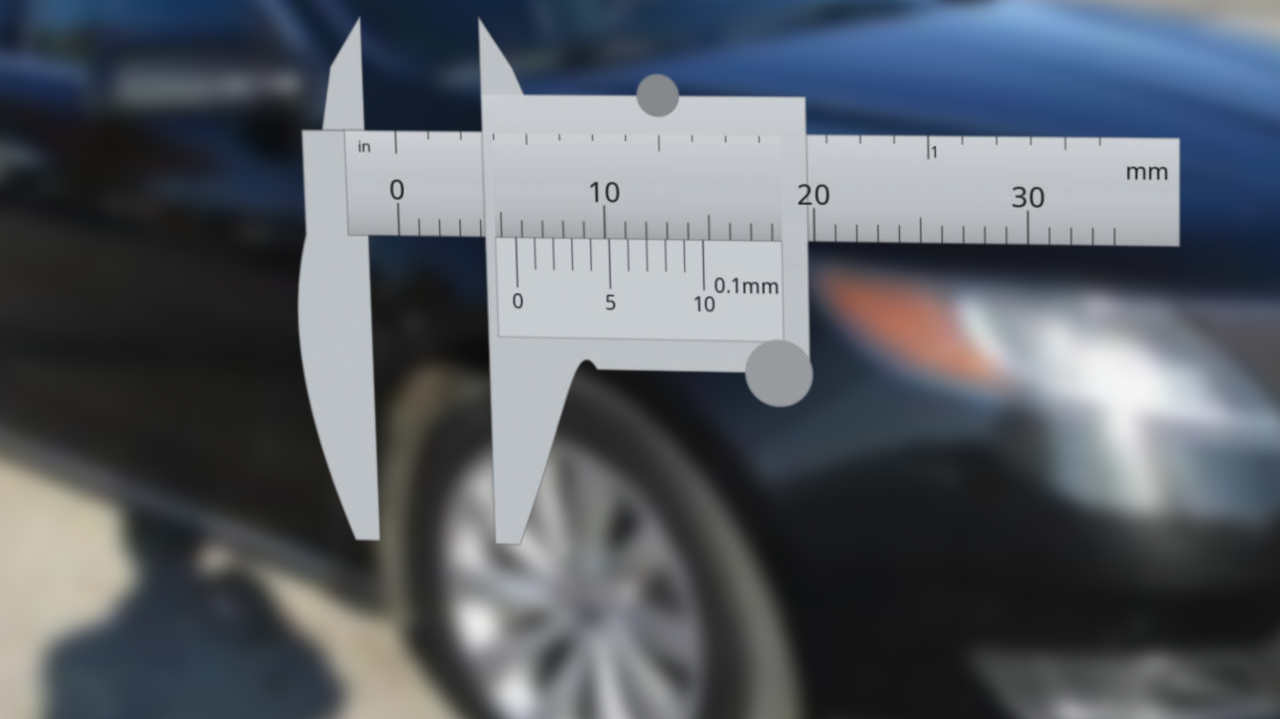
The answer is 5.7 mm
